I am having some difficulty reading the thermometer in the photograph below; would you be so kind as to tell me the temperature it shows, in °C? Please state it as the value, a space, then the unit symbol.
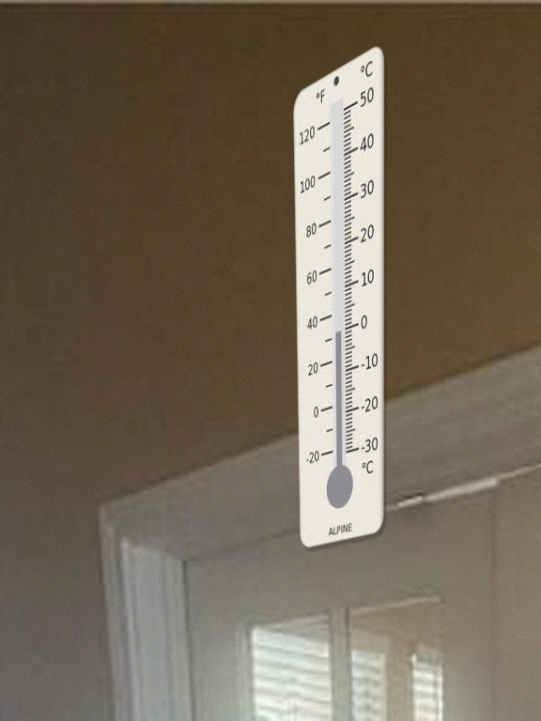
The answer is 0 °C
